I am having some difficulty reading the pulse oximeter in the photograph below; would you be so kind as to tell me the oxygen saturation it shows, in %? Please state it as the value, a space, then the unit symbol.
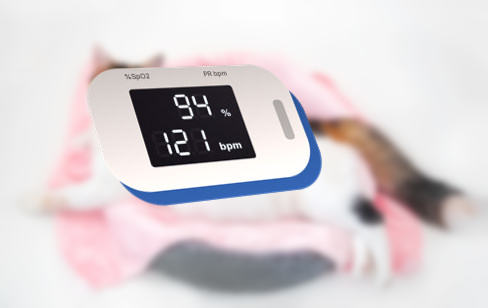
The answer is 94 %
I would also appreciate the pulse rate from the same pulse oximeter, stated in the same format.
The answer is 121 bpm
